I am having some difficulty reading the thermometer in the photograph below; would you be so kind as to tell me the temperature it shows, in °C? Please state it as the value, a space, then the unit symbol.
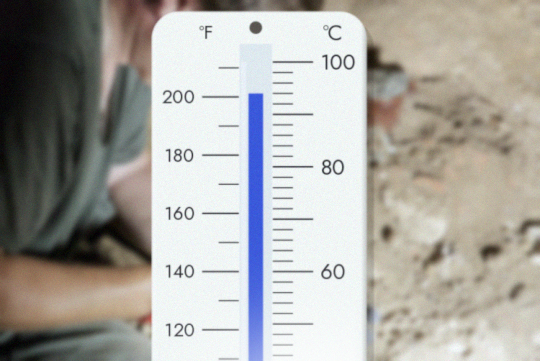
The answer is 94 °C
